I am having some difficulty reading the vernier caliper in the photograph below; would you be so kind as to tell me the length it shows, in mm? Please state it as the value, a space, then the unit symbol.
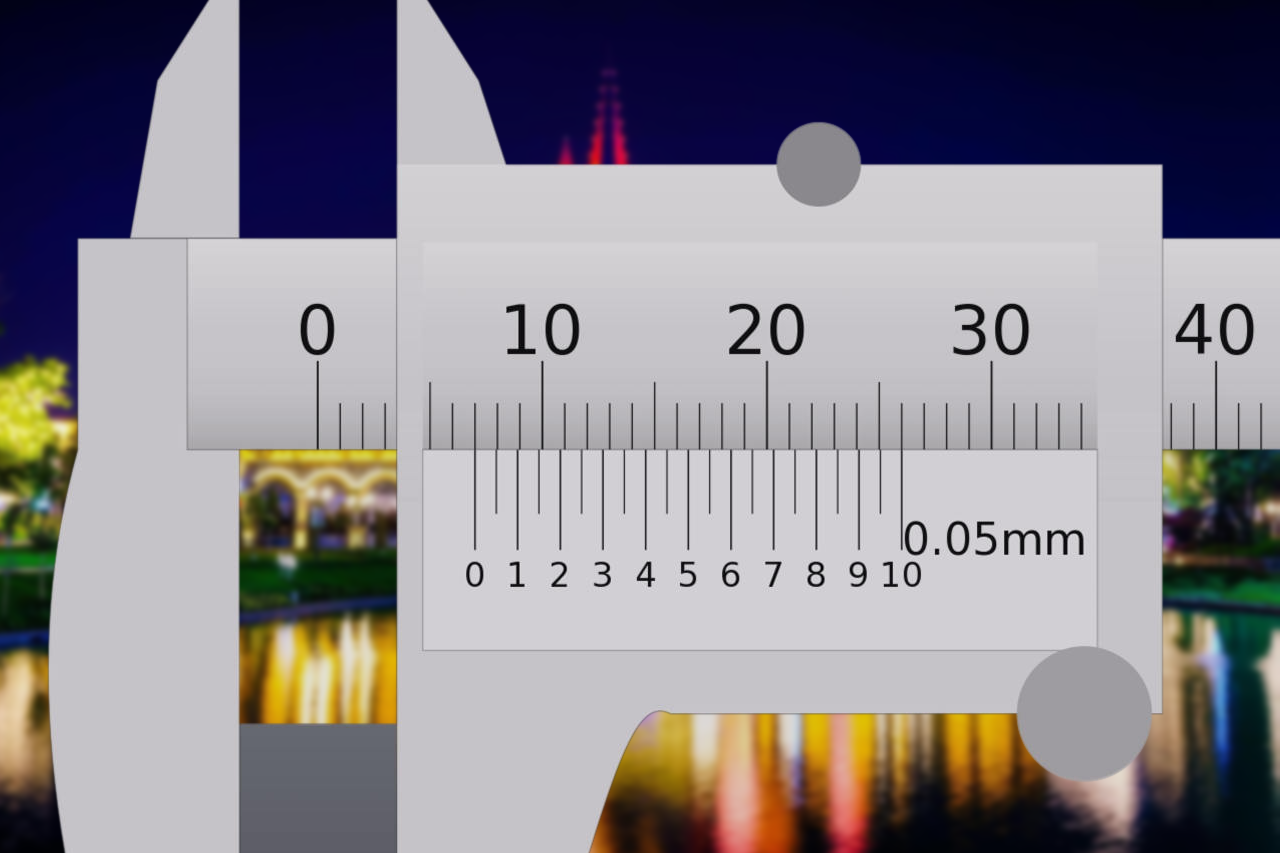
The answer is 7.0 mm
